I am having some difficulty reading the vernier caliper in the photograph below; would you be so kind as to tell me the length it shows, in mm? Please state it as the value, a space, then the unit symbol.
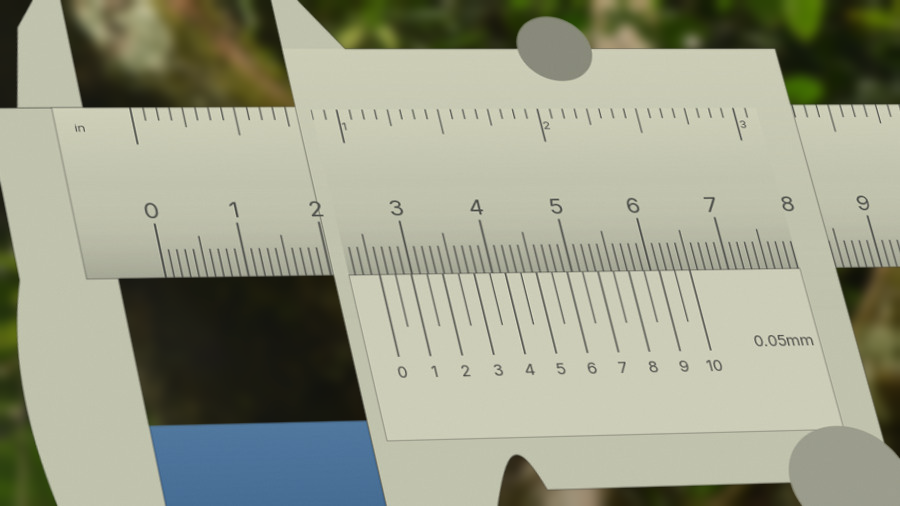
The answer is 26.0 mm
